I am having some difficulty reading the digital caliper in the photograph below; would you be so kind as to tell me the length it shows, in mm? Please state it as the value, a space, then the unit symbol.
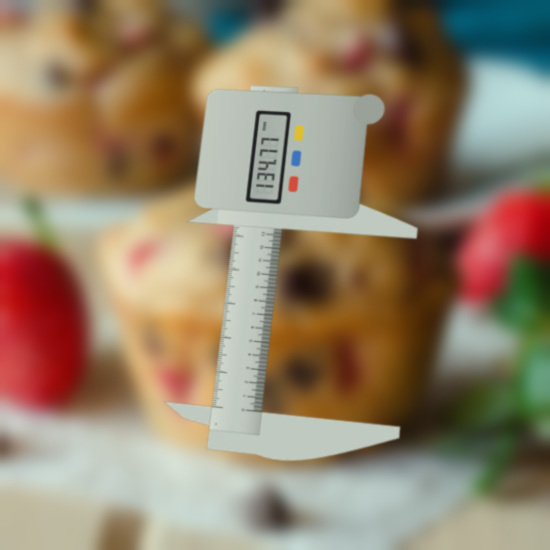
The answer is 134.77 mm
